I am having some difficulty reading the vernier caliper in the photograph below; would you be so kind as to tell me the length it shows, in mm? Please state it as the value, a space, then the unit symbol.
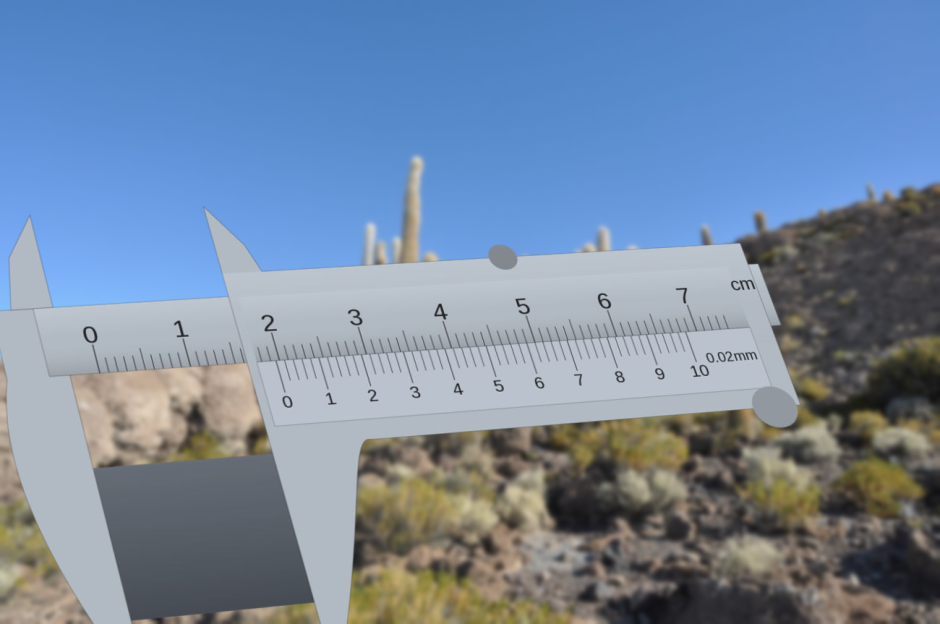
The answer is 19.6 mm
